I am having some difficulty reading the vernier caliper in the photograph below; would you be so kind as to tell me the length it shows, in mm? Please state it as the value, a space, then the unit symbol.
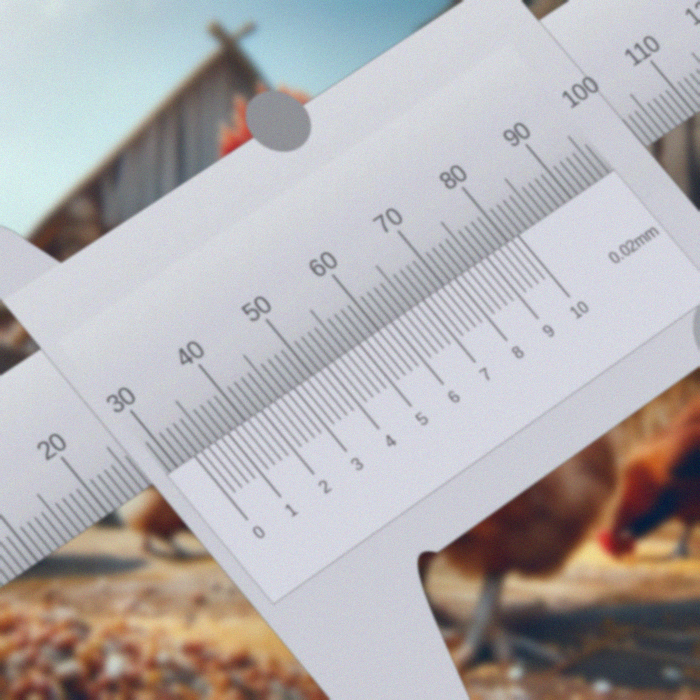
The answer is 32.5 mm
